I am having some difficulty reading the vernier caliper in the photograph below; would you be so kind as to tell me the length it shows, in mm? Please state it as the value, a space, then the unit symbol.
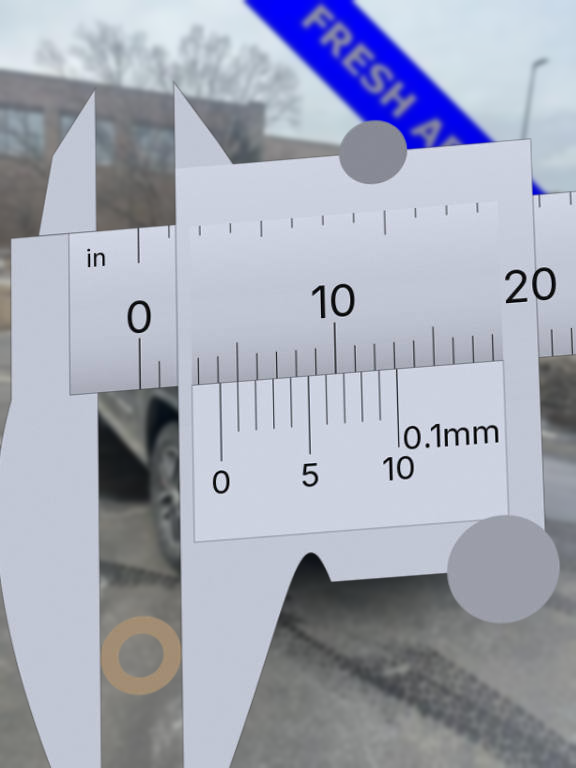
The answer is 4.1 mm
